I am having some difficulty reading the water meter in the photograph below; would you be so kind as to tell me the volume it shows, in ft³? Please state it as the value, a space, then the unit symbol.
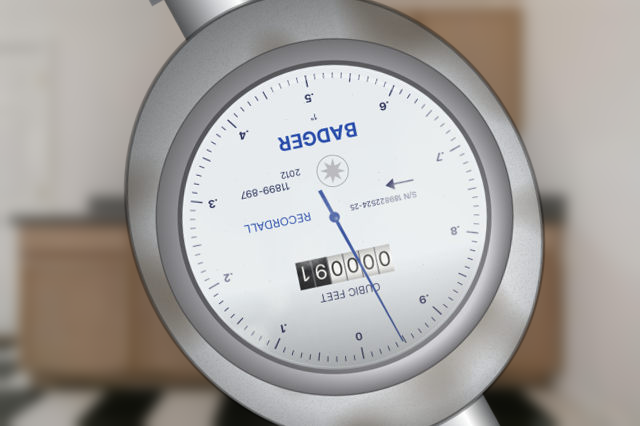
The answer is 90.95 ft³
